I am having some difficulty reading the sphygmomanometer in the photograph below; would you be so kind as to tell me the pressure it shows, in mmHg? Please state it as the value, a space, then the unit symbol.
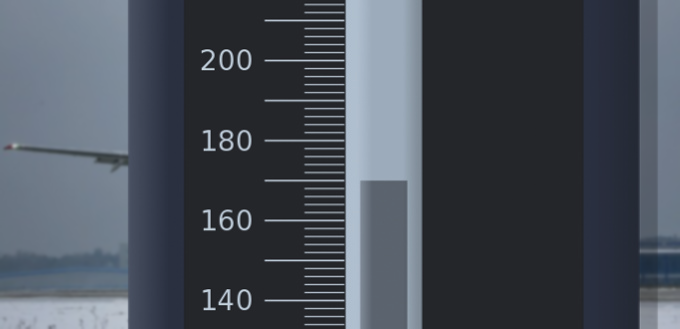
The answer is 170 mmHg
